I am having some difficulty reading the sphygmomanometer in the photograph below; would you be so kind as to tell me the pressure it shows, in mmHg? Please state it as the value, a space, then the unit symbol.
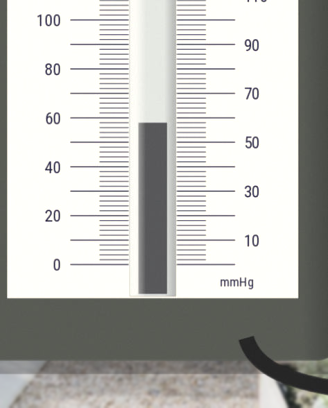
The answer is 58 mmHg
